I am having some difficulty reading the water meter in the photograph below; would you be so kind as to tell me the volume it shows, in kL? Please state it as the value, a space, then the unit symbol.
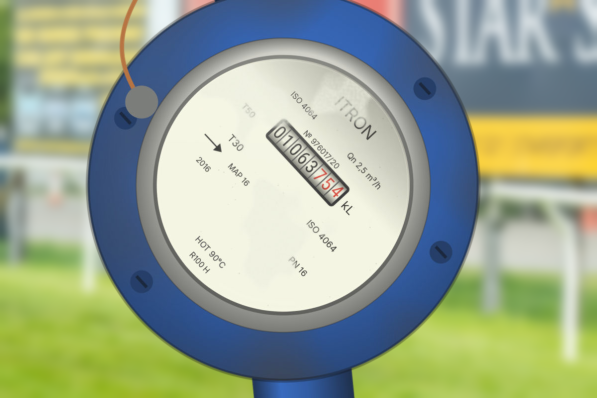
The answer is 1063.754 kL
